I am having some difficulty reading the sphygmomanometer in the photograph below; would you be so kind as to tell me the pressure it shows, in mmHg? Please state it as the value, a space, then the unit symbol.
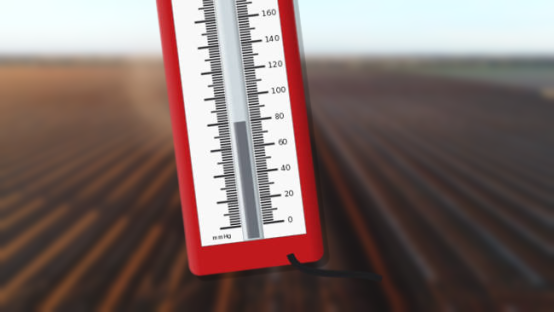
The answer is 80 mmHg
